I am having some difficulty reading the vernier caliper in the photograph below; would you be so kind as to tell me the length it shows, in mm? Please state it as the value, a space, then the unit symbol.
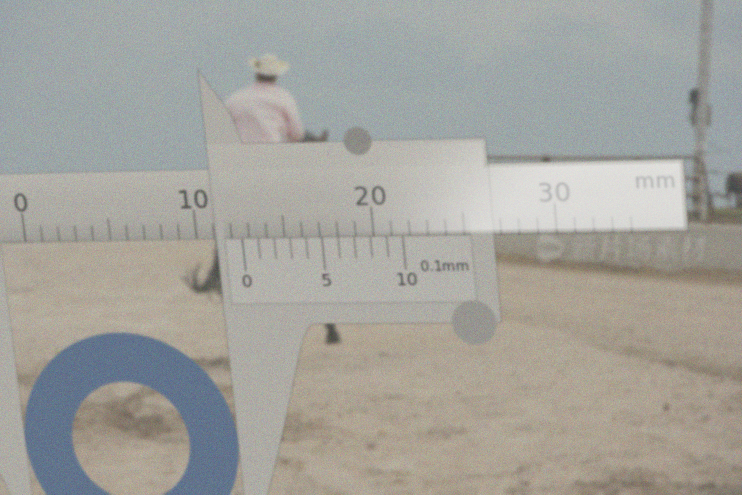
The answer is 12.6 mm
